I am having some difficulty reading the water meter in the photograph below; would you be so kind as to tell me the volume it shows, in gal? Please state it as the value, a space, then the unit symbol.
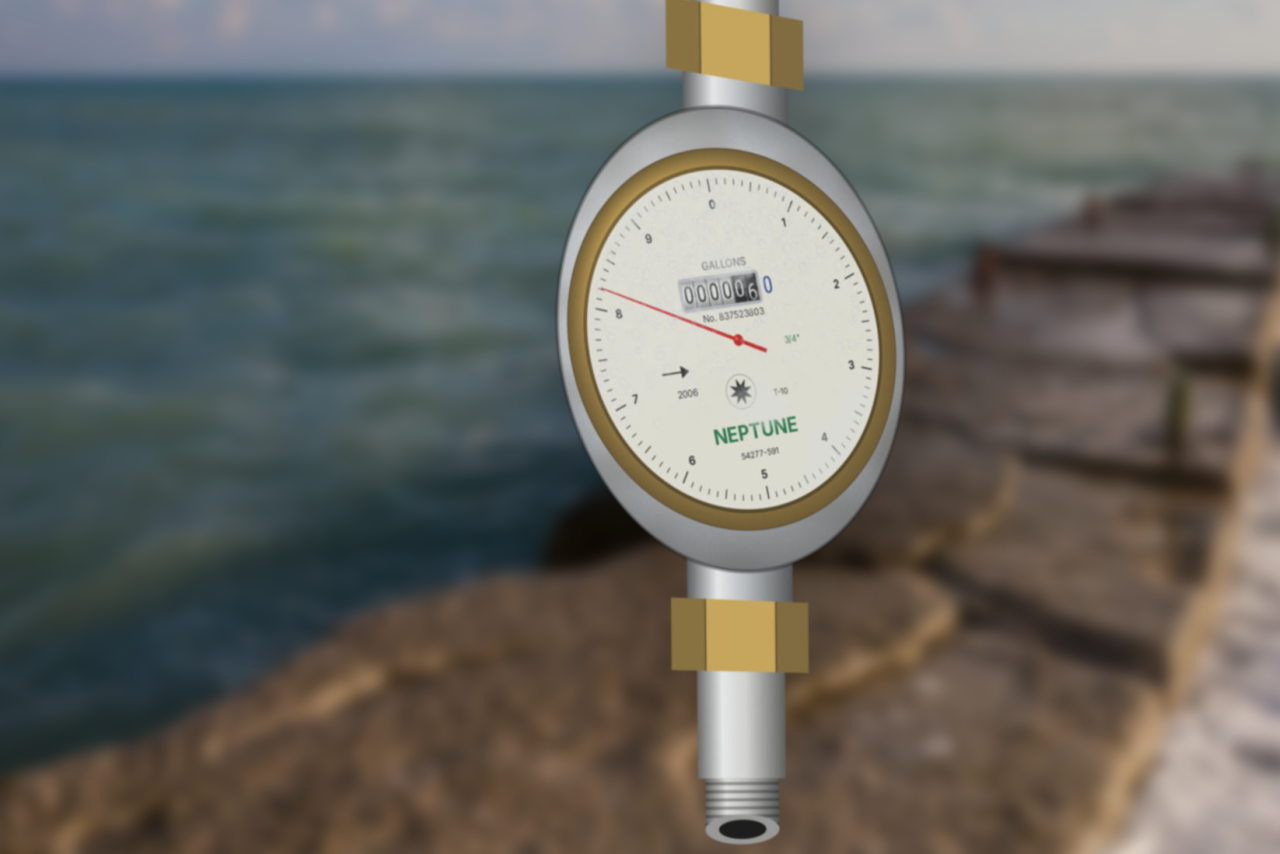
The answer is 58.2 gal
